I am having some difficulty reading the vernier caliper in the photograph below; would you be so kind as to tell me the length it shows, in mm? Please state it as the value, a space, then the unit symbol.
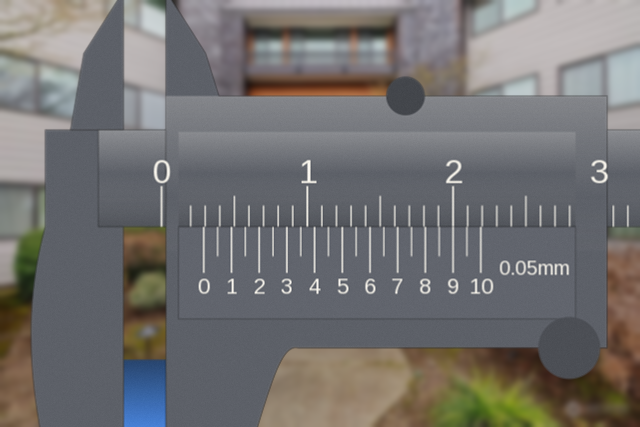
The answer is 2.9 mm
